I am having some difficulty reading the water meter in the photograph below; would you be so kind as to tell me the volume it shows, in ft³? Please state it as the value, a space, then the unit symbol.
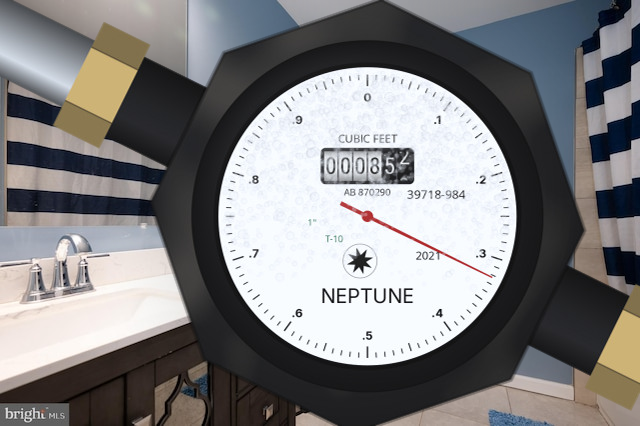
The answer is 852.32 ft³
